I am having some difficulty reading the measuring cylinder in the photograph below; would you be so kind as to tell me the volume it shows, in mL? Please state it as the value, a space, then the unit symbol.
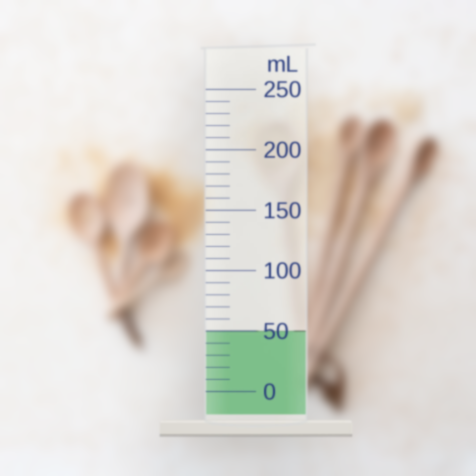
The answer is 50 mL
